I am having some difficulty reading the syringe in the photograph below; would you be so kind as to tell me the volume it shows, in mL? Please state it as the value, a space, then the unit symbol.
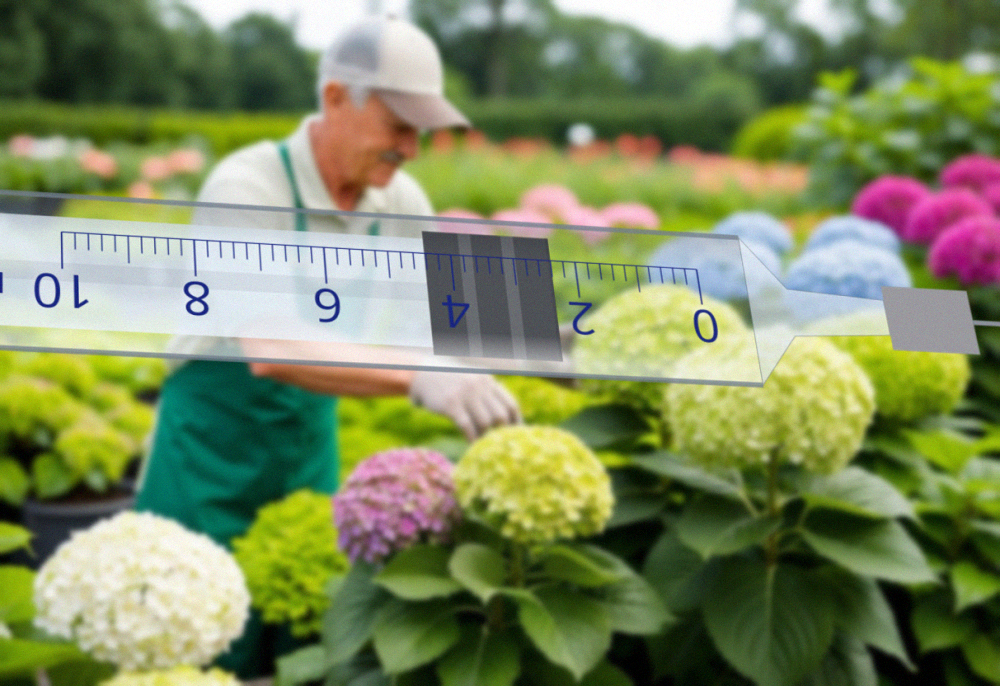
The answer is 2.4 mL
